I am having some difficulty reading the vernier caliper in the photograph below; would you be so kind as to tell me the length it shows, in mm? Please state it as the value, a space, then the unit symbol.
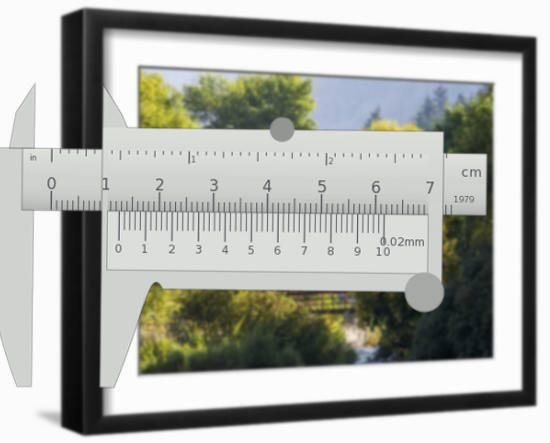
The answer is 12.6 mm
